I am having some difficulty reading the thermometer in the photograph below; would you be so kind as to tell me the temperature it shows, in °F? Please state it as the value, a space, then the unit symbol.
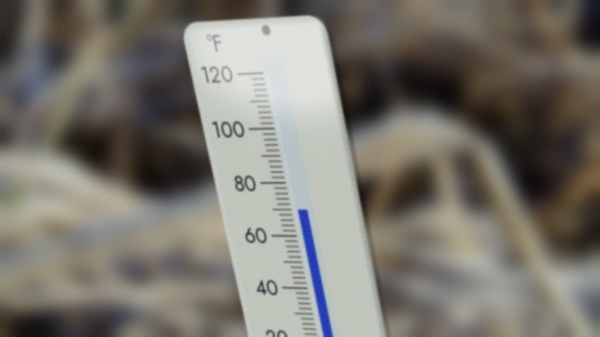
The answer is 70 °F
